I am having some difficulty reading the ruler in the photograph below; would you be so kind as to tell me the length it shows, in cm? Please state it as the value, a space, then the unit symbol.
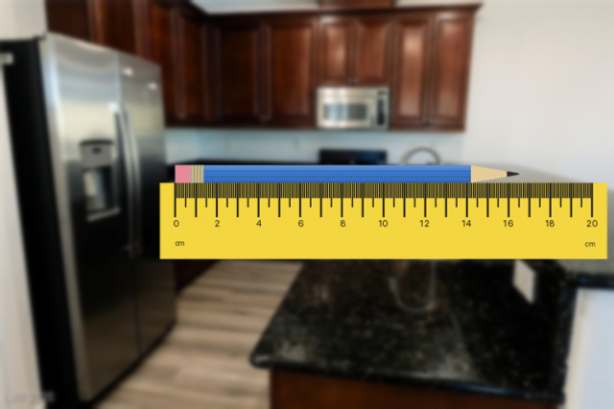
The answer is 16.5 cm
